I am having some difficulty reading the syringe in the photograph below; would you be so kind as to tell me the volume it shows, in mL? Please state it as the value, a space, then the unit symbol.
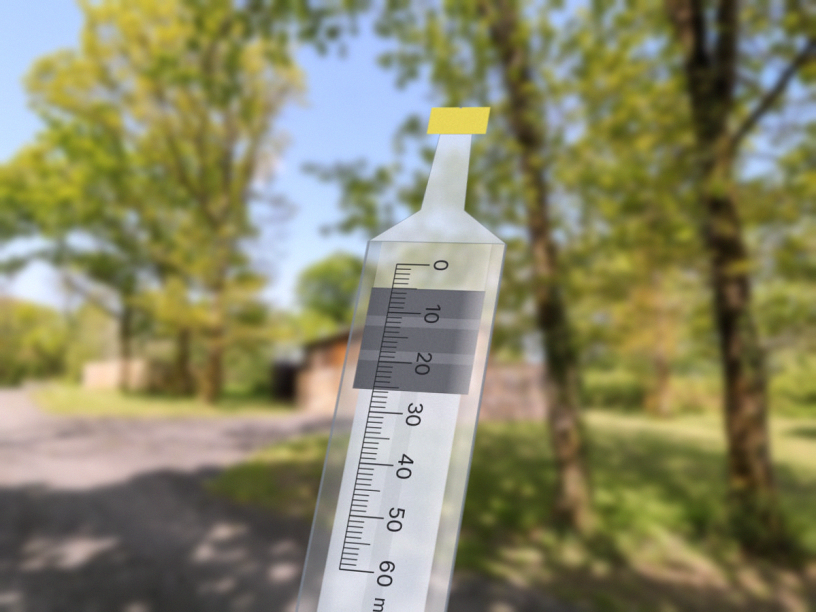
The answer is 5 mL
